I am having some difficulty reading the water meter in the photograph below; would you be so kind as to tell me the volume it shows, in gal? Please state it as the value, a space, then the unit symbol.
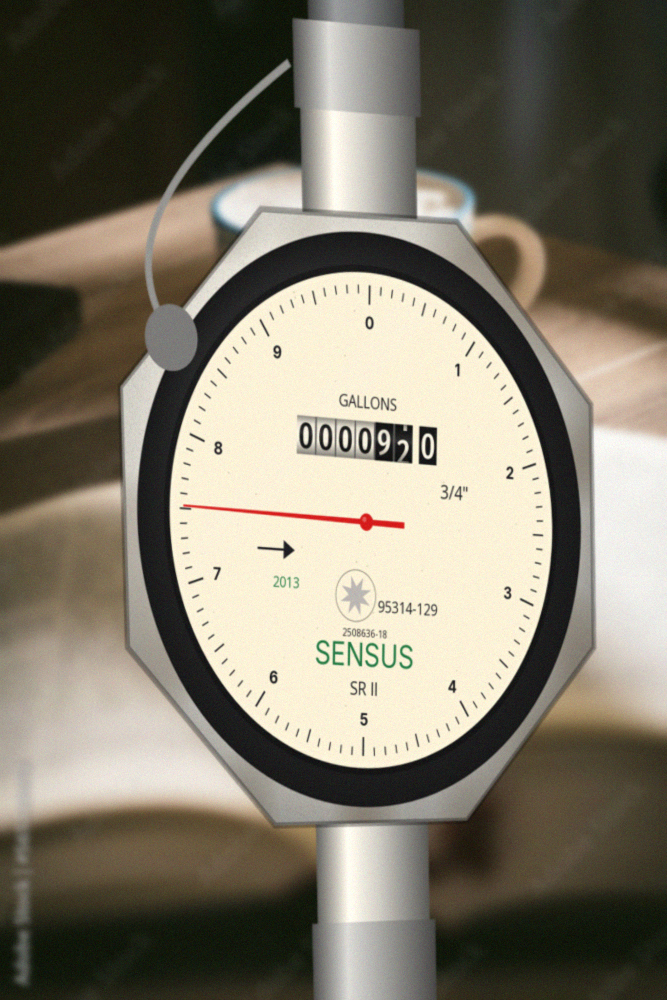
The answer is 917.5 gal
